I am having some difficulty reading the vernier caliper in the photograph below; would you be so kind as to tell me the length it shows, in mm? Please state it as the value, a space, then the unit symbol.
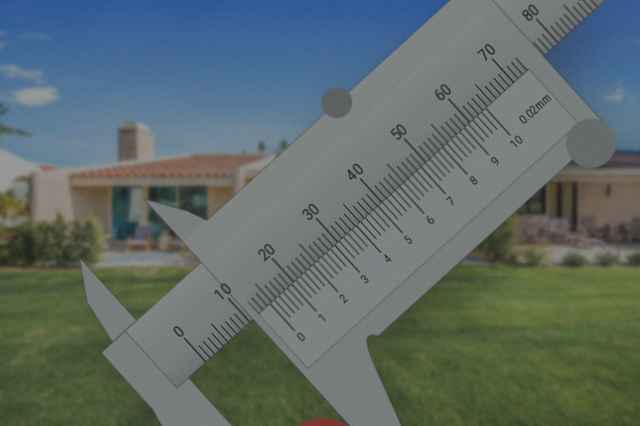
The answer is 14.6 mm
